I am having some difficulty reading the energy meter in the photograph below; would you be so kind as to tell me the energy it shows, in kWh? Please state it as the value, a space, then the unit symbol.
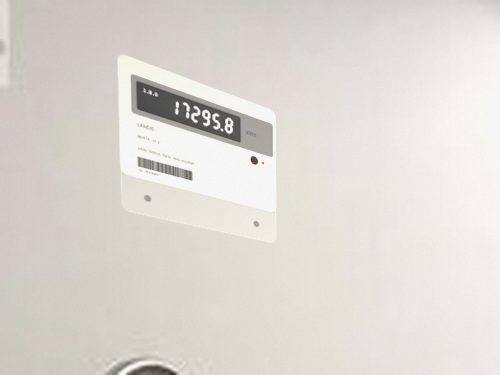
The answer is 17295.8 kWh
